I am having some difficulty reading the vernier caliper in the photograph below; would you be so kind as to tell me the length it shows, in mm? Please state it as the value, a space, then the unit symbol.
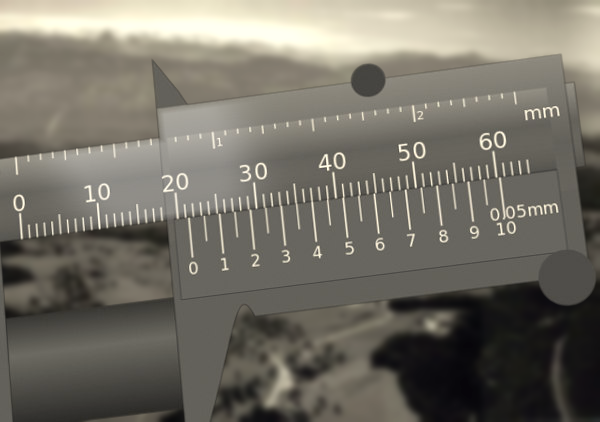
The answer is 21.4 mm
